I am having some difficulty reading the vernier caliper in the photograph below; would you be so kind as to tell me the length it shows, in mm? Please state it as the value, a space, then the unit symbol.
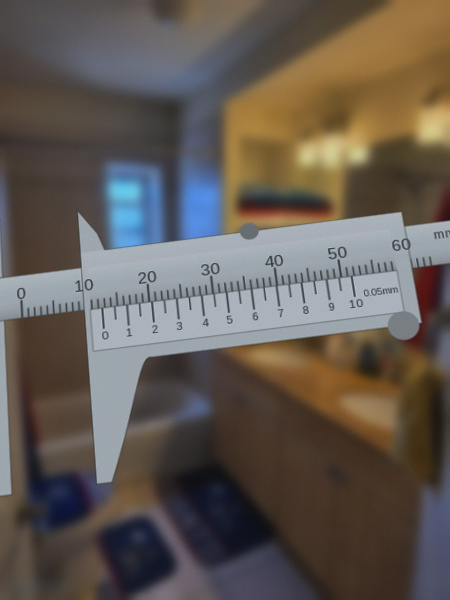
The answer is 12.6 mm
